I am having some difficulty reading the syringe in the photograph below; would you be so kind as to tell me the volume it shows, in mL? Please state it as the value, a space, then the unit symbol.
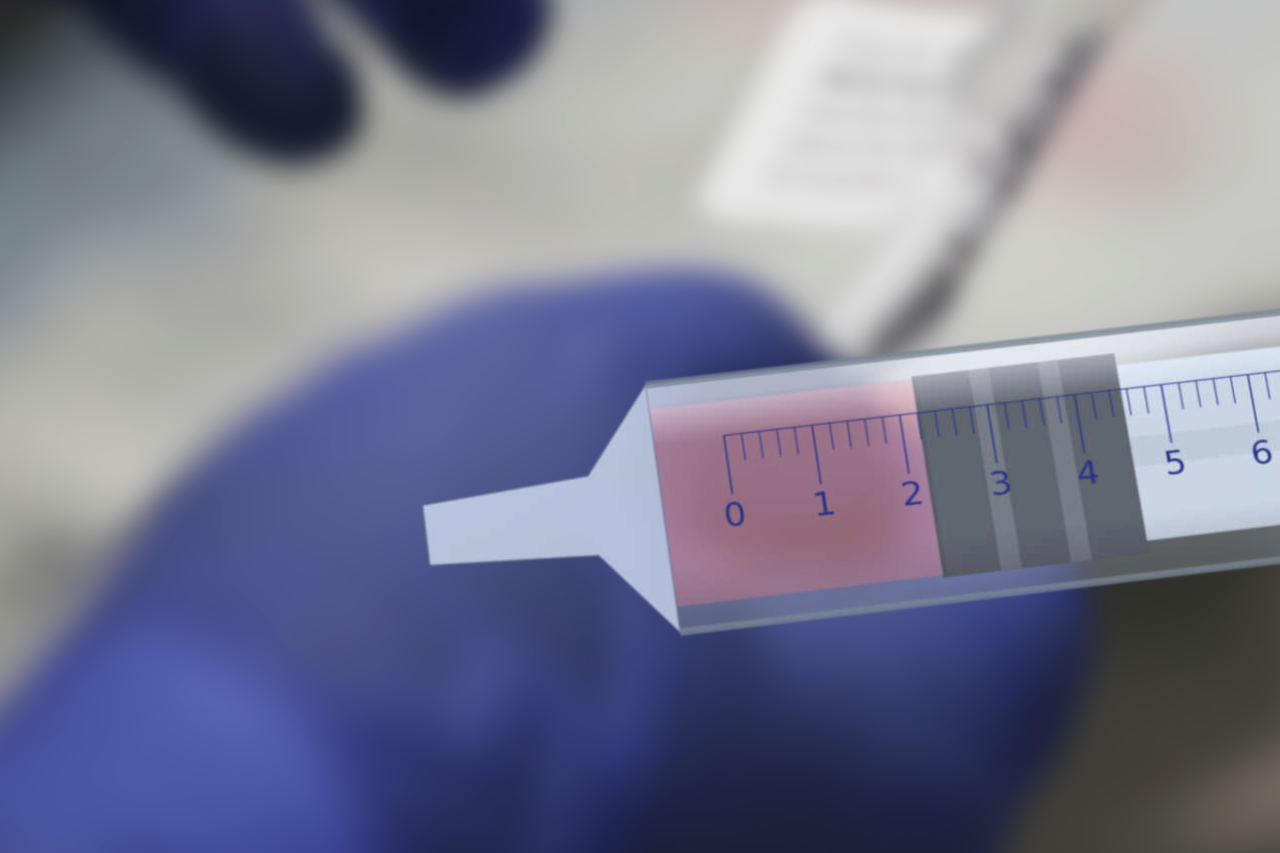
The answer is 2.2 mL
